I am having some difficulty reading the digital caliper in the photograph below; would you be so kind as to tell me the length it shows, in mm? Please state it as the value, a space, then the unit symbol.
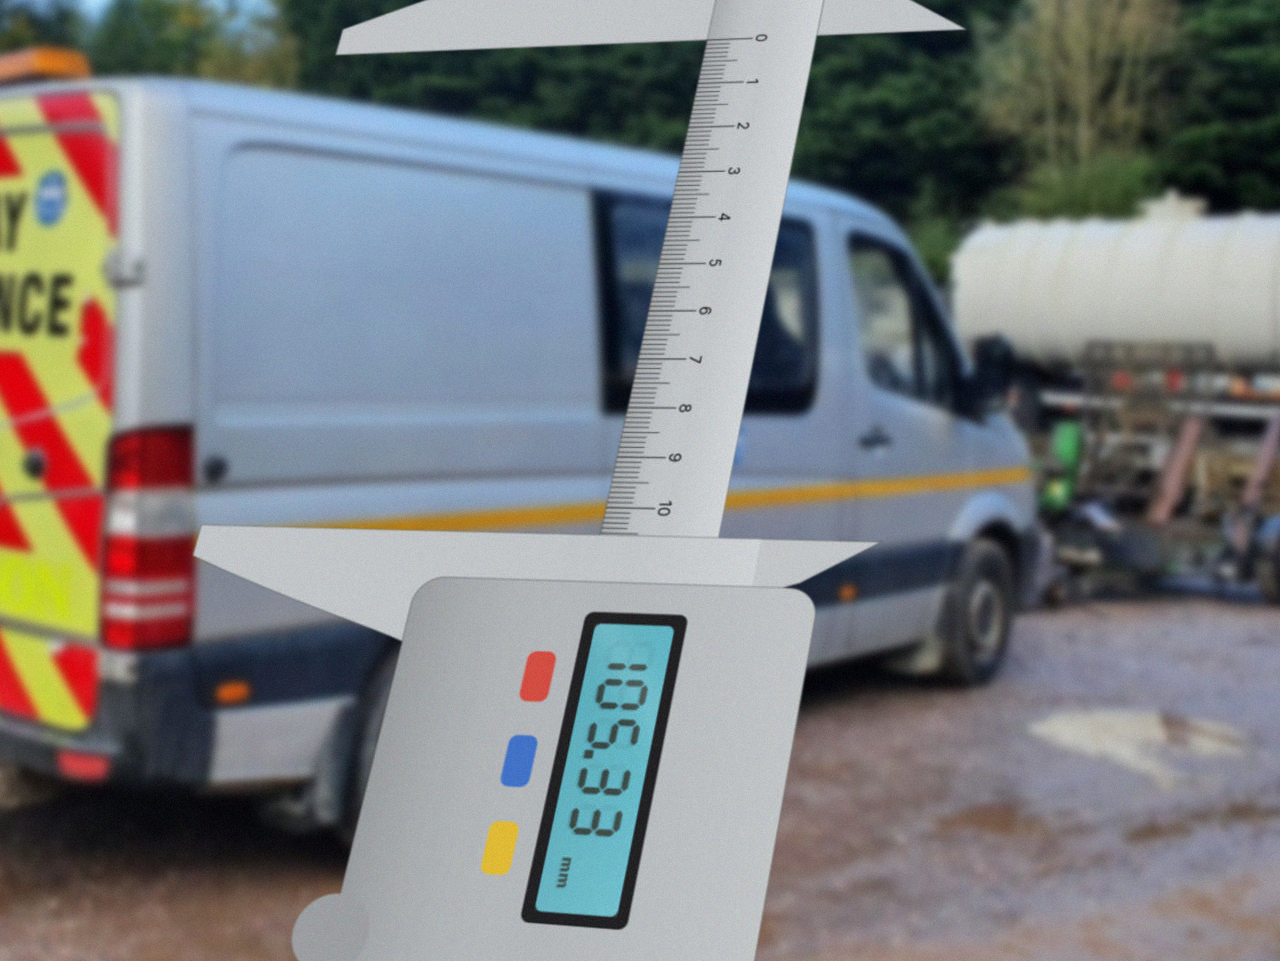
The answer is 105.33 mm
